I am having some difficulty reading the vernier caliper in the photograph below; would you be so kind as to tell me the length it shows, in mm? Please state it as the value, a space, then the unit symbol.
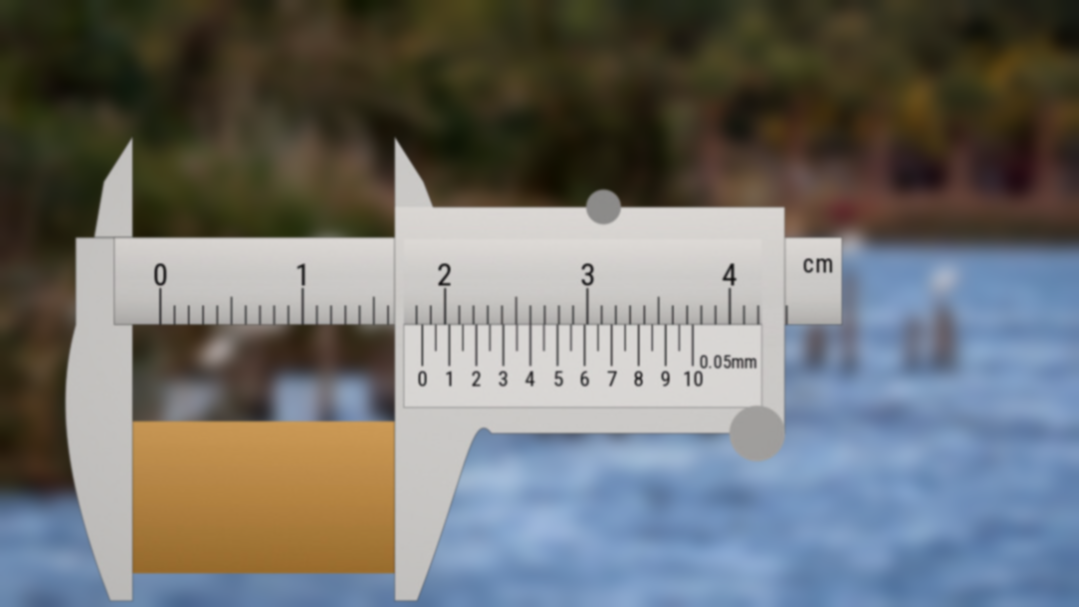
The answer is 18.4 mm
